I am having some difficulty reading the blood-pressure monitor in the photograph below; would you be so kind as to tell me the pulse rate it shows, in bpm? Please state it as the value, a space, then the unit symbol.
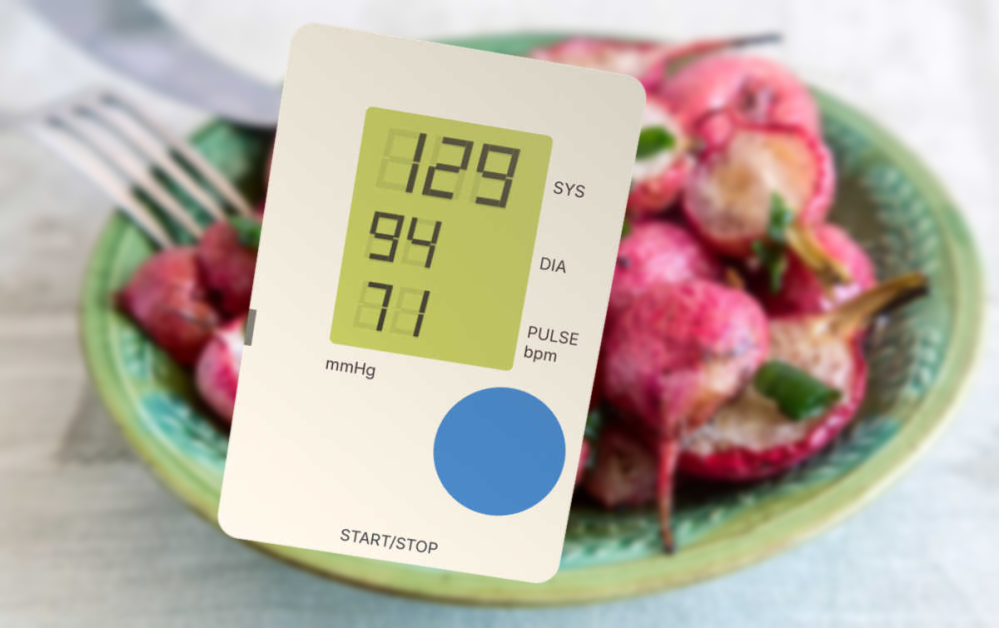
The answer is 71 bpm
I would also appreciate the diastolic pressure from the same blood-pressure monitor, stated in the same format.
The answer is 94 mmHg
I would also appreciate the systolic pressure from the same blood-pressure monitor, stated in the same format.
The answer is 129 mmHg
